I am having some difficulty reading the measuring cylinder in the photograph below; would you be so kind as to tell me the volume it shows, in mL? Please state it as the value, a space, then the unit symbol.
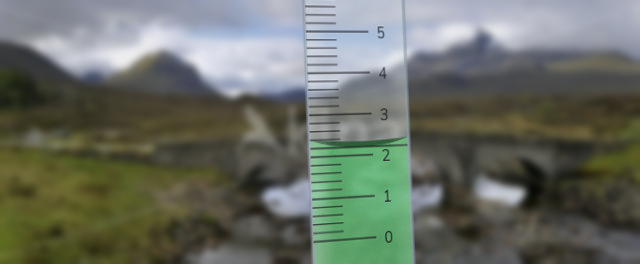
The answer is 2.2 mL
